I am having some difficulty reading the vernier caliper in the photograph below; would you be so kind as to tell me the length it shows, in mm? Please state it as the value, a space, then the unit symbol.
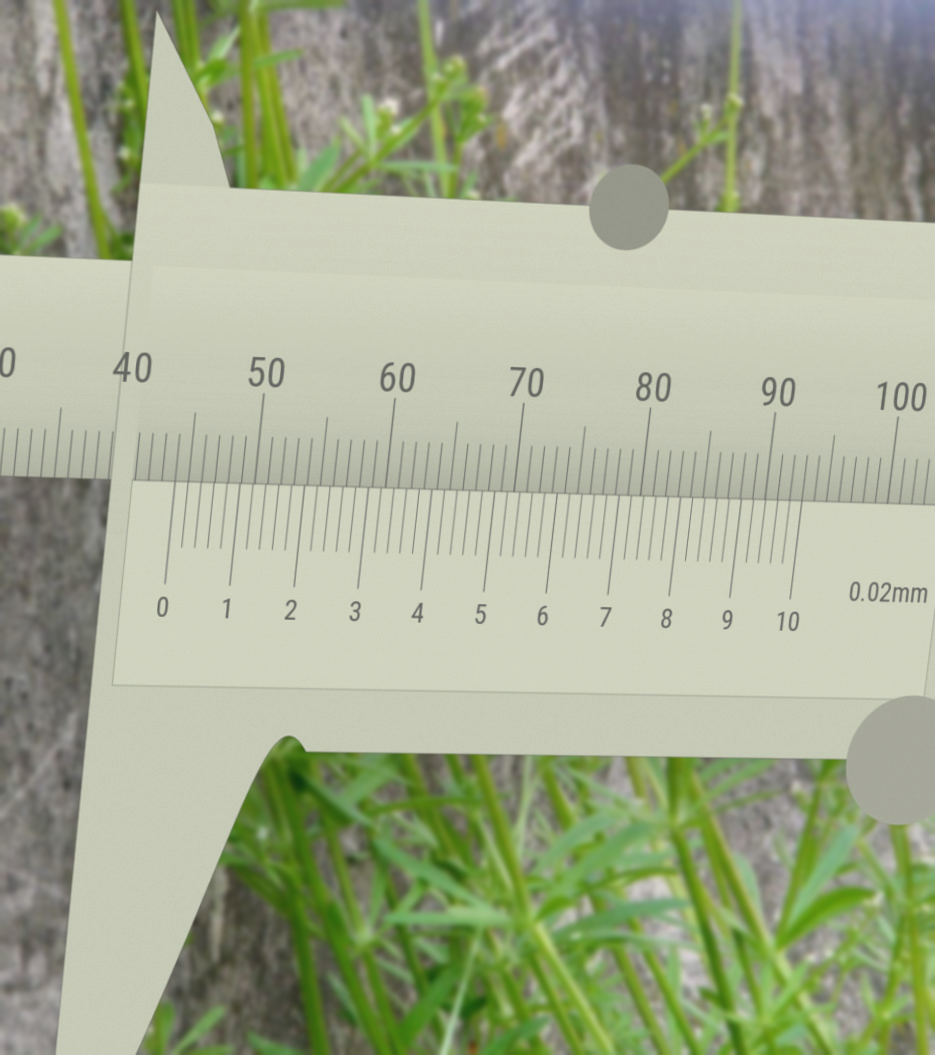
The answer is 44.0 mm
